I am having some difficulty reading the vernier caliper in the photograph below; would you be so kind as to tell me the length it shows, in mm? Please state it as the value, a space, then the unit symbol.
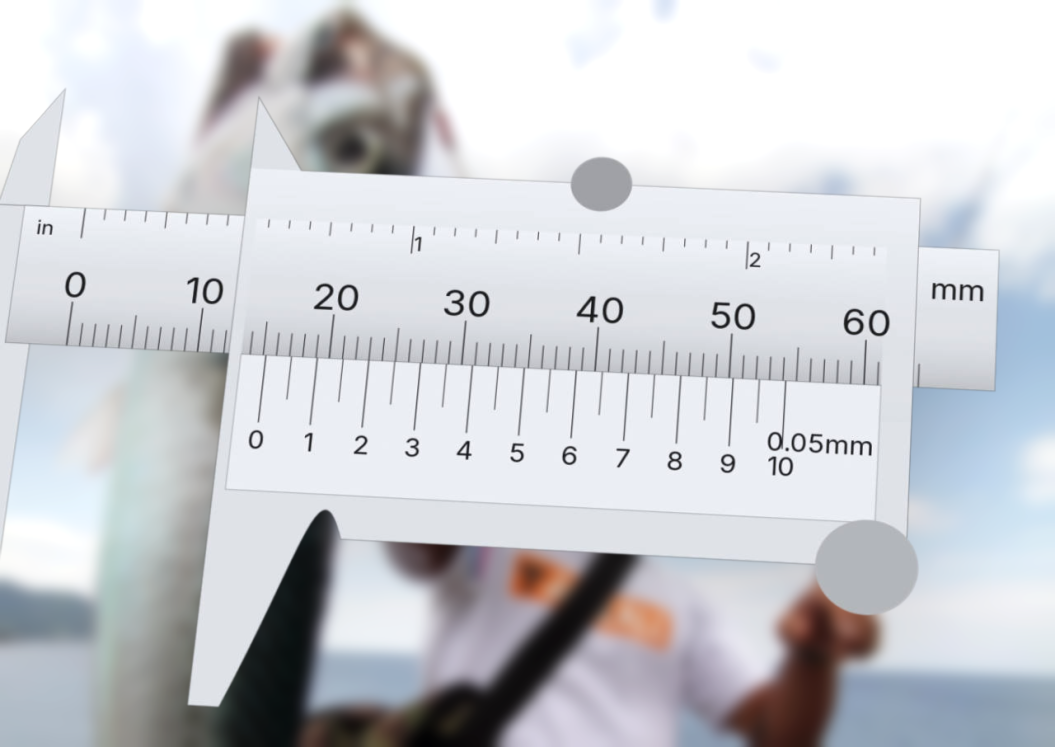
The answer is 15.2 mm
